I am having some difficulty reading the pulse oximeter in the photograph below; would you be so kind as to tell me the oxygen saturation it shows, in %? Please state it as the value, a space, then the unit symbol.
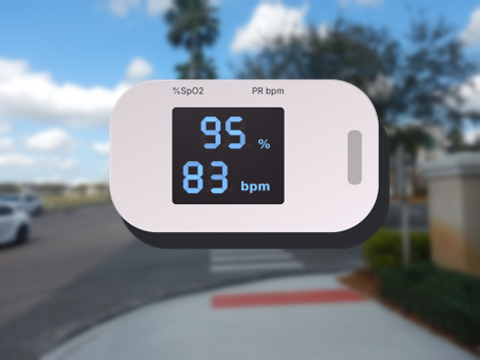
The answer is 95 %
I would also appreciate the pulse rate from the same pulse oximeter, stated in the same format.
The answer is 83 bpm
